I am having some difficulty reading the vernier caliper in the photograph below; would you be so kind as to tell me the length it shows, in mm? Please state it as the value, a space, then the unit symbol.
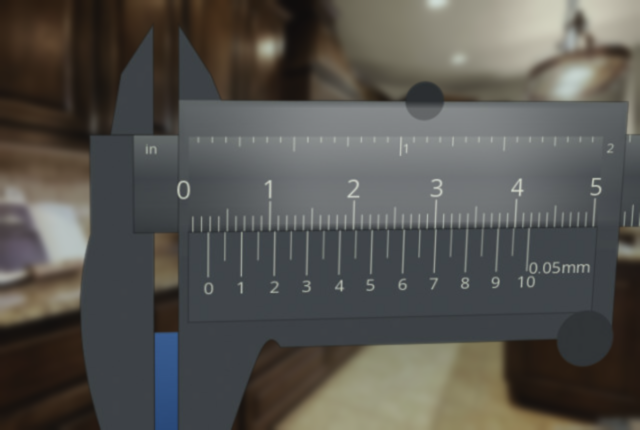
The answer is 2.8 mm
